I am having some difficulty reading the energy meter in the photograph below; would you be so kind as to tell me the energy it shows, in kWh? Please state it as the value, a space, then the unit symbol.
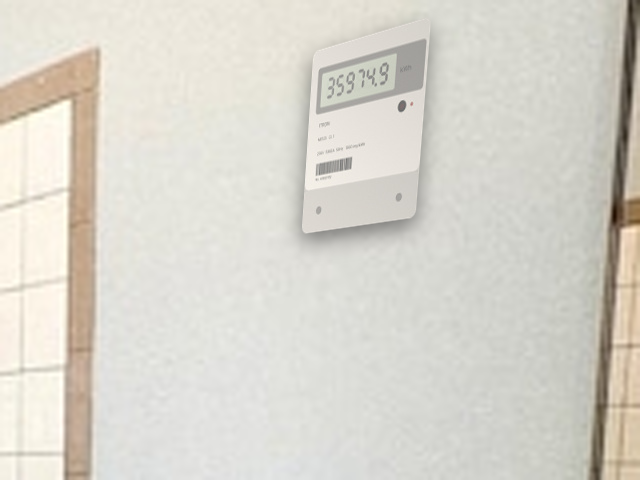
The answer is 35974.9 kWh
